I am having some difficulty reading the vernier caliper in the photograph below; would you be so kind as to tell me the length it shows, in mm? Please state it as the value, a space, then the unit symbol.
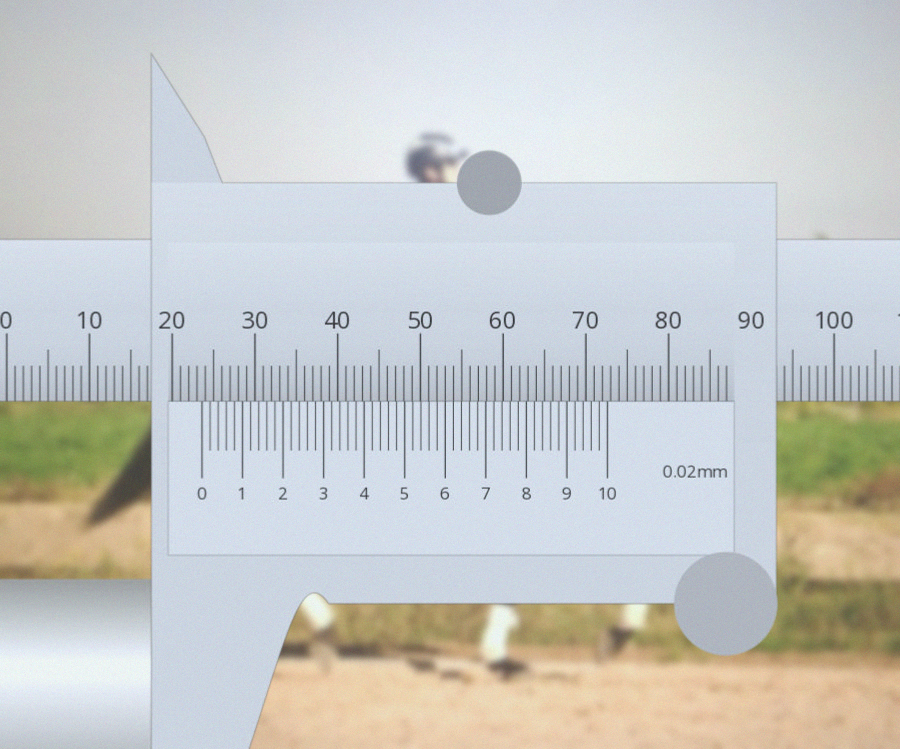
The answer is 23.6 mm
